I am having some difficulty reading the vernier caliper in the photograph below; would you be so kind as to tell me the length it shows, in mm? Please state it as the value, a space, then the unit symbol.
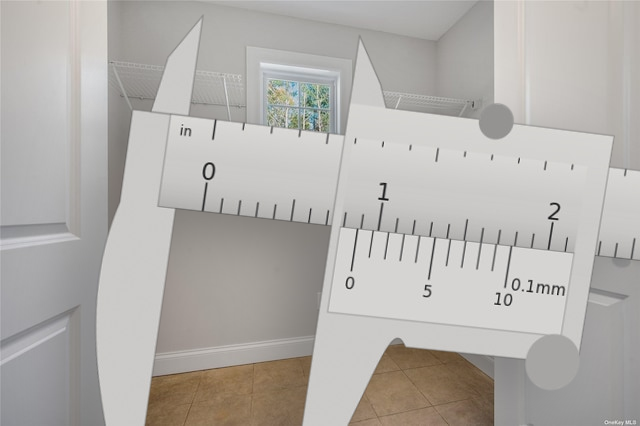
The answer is 8.8 mm
